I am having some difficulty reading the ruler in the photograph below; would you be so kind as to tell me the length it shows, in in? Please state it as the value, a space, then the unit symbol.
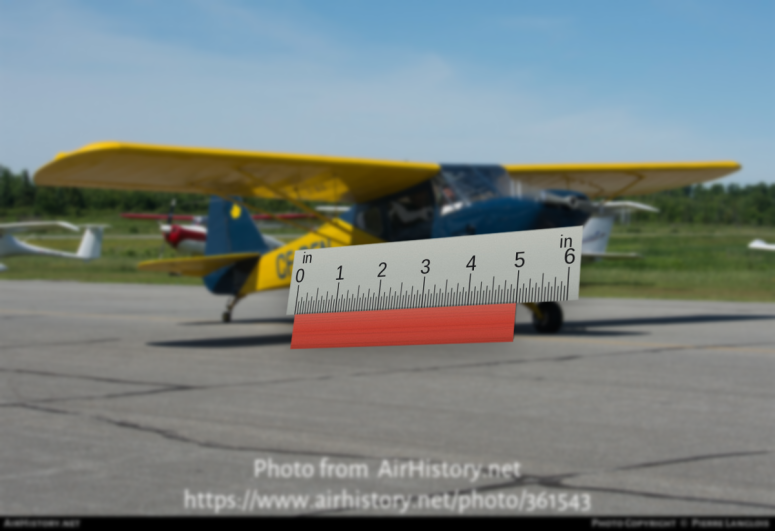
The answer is 5 in
